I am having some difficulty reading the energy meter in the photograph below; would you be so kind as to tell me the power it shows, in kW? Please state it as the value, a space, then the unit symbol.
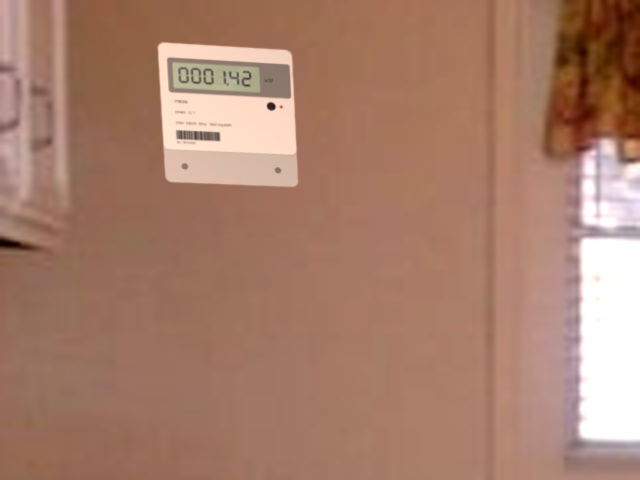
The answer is 1.42 kW
